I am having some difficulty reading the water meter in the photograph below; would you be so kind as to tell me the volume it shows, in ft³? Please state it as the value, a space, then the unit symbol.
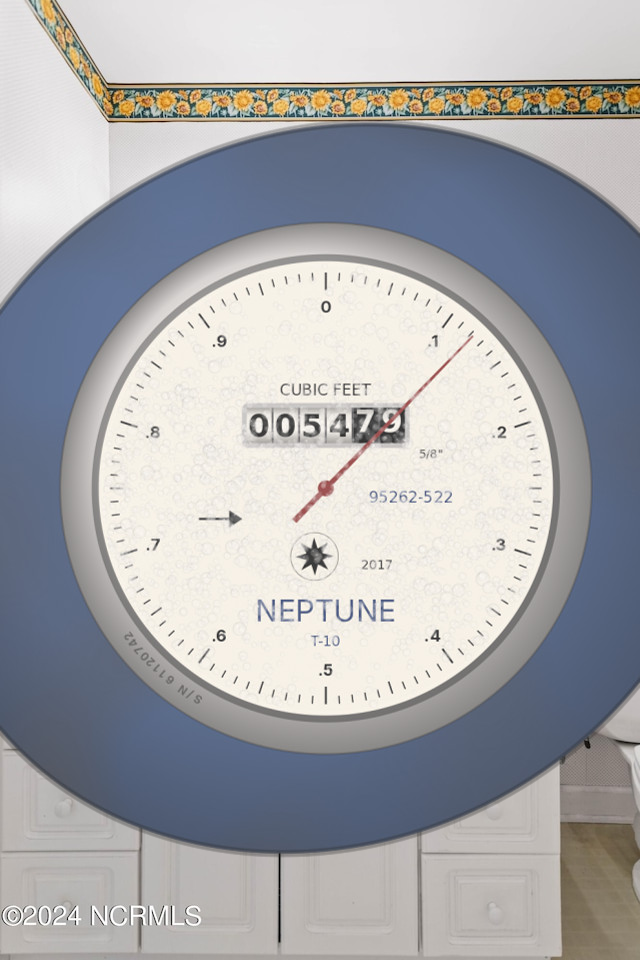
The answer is 5479.12 ft³
